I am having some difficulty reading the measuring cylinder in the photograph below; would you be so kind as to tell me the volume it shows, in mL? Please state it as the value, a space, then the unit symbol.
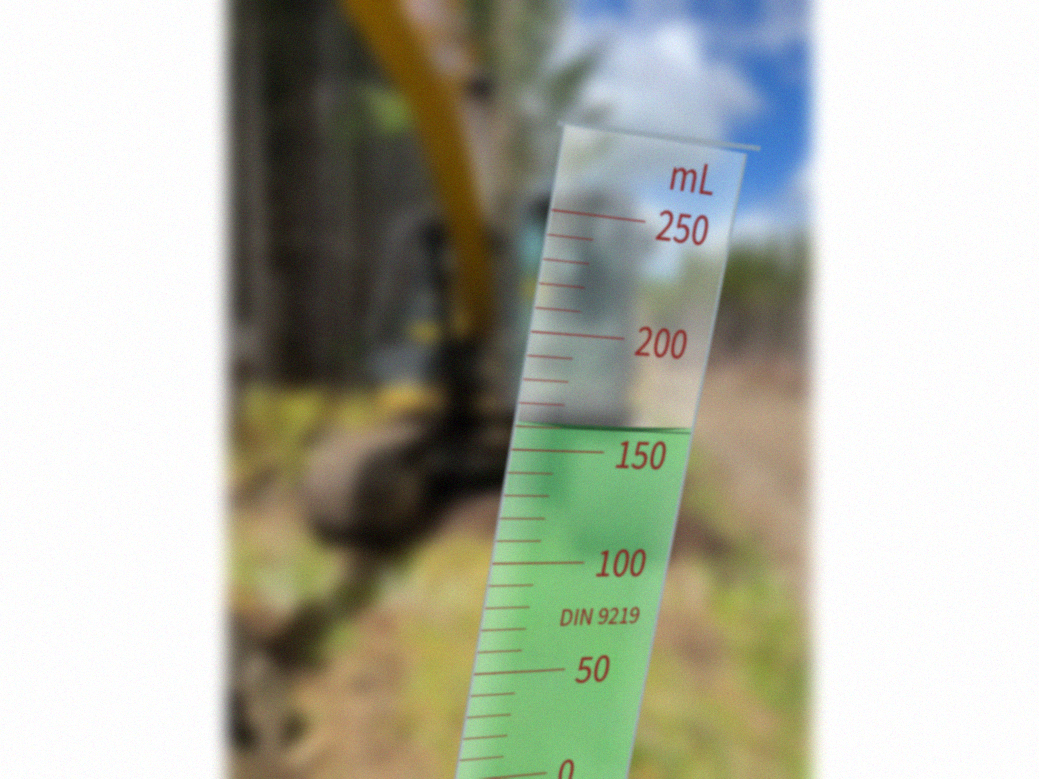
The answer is 160 mL
